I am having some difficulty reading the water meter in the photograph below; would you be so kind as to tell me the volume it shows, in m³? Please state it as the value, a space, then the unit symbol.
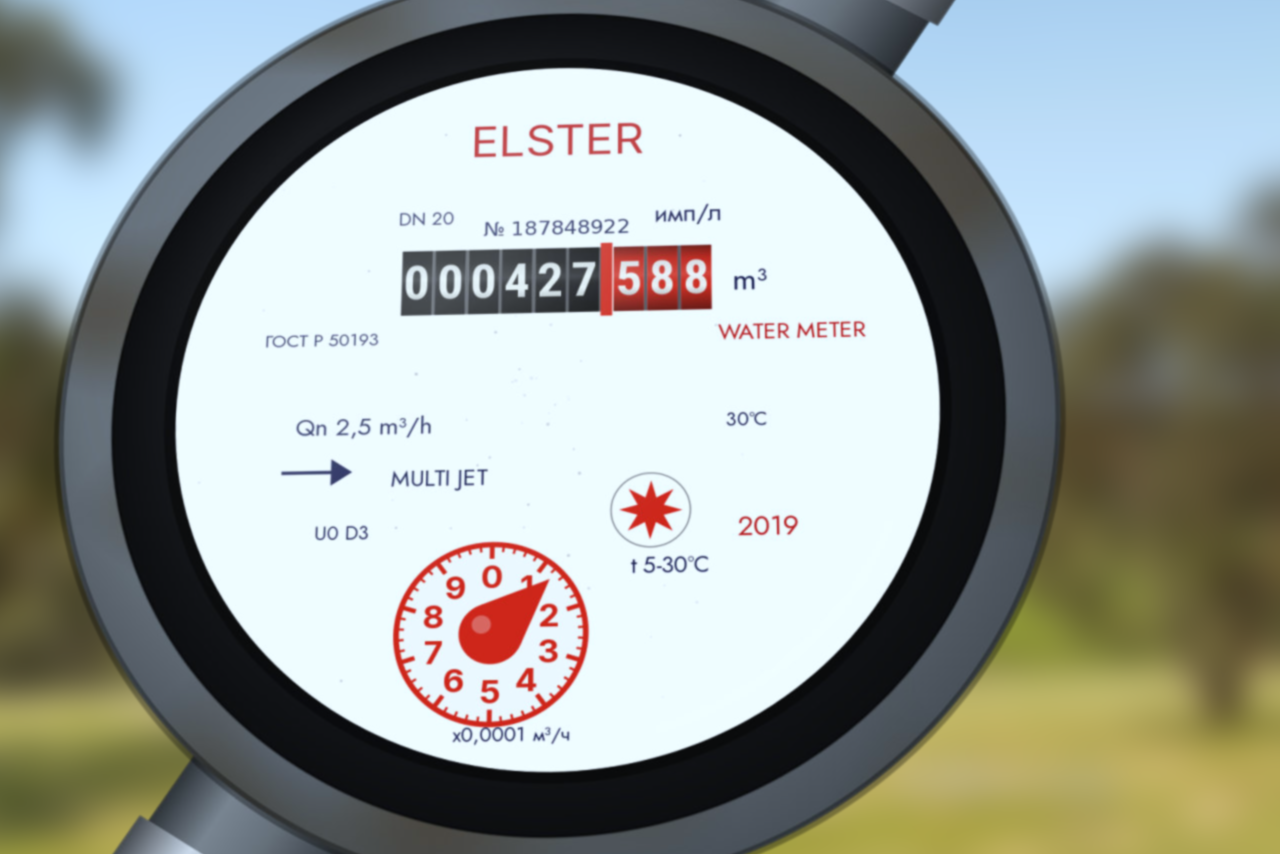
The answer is 427.5881 m³
